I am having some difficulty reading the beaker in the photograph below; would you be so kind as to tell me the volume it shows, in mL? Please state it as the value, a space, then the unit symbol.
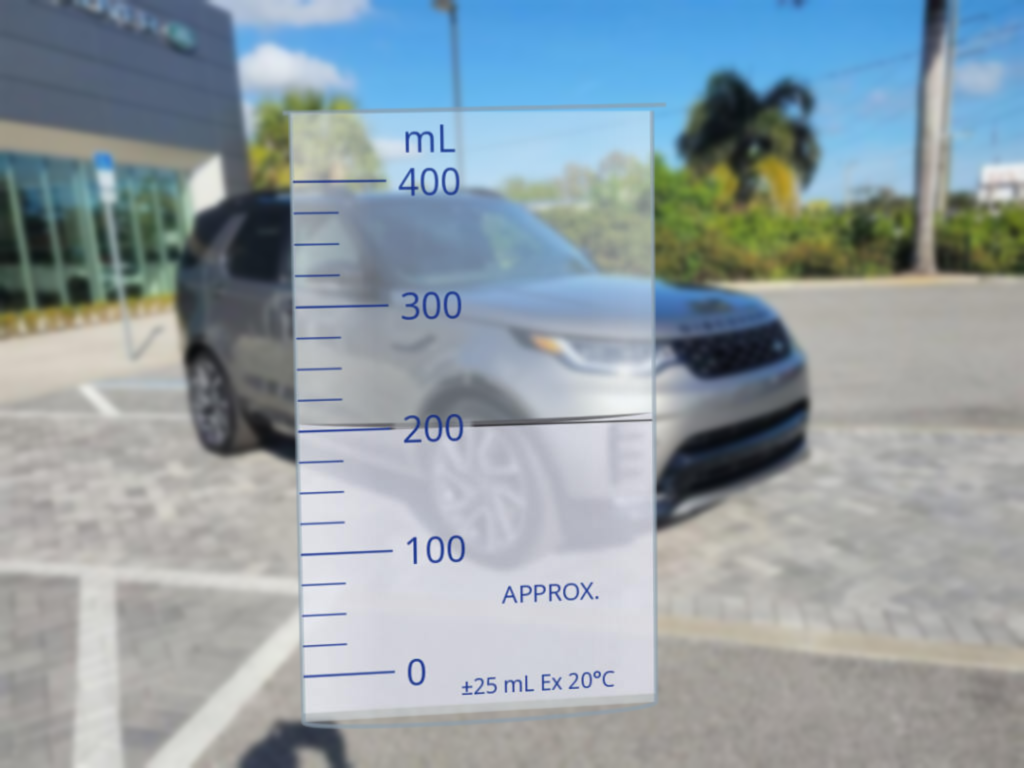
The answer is 200 mL
